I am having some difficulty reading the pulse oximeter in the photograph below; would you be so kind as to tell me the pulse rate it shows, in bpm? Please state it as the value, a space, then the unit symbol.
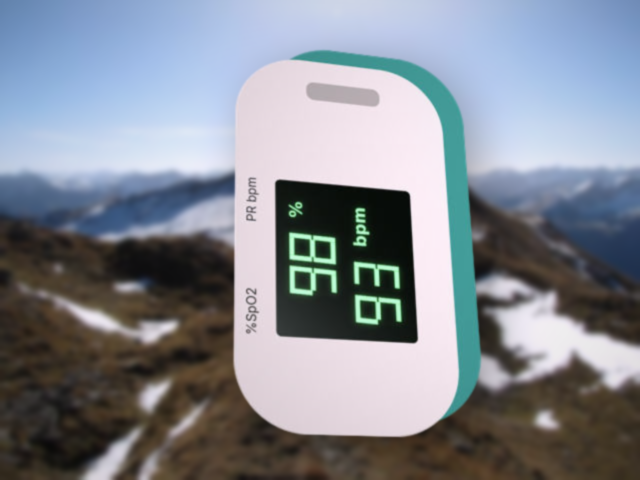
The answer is 93 bpm
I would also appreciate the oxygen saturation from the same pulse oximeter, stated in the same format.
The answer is 98 %
